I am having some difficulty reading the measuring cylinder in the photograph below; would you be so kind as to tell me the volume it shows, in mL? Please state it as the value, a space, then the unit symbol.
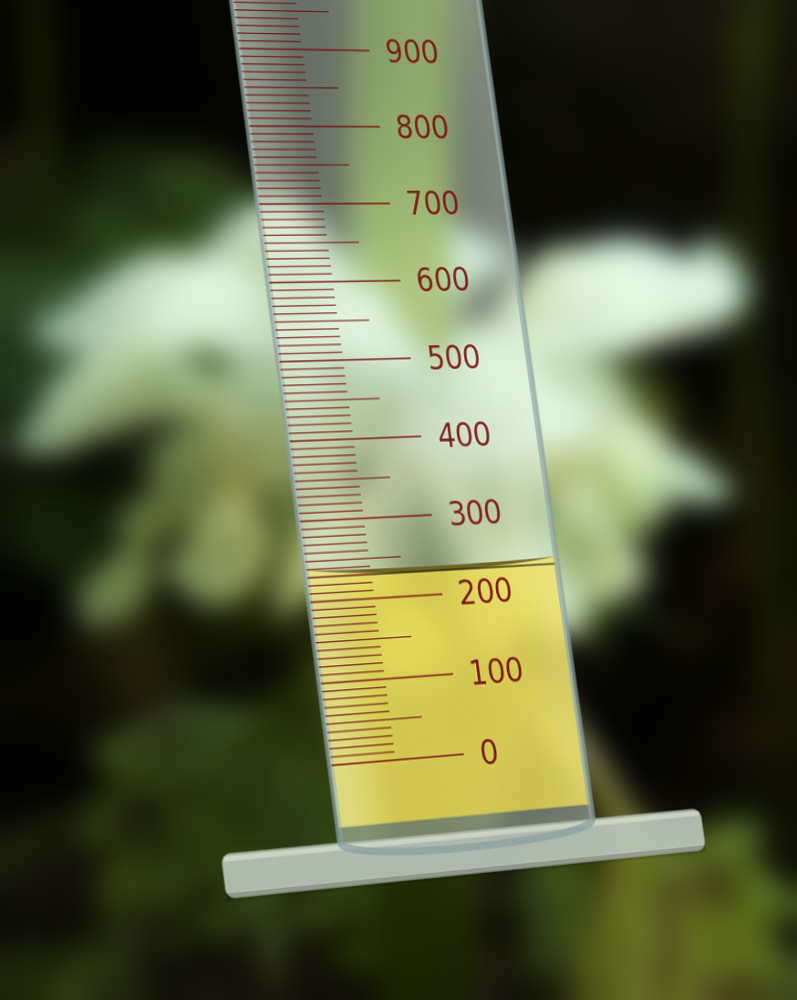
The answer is 230 mL
